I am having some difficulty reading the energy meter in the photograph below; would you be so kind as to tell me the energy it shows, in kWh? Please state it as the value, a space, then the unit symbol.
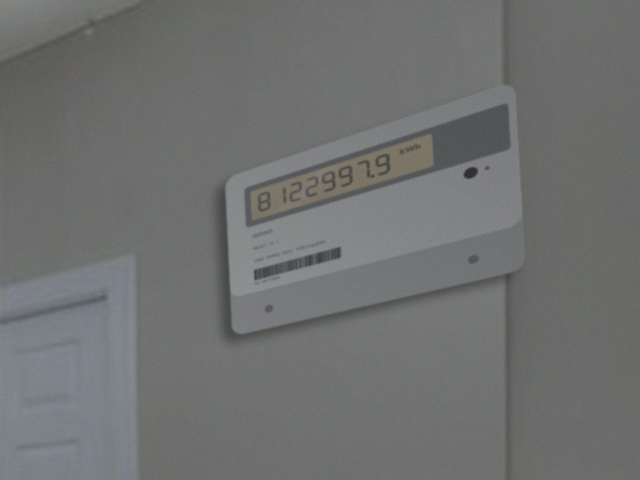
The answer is 8122997.9 kWh
